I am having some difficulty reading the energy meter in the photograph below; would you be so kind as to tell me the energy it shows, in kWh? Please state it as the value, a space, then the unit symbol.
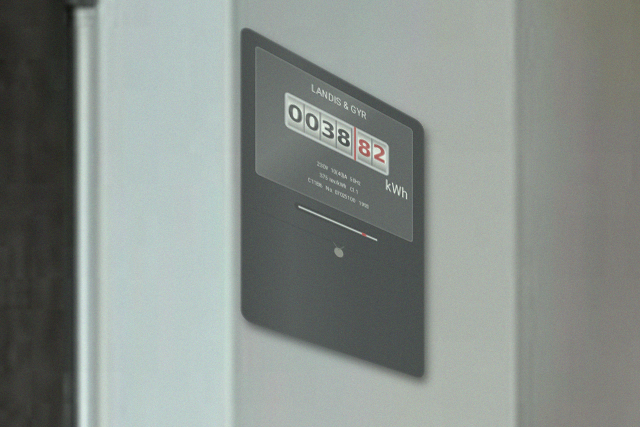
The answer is 38.82 kWh
